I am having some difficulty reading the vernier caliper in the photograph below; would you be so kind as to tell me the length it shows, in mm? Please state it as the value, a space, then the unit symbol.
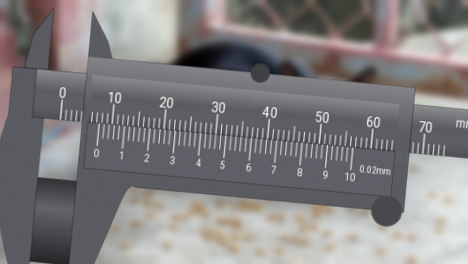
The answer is 7.5 mm
